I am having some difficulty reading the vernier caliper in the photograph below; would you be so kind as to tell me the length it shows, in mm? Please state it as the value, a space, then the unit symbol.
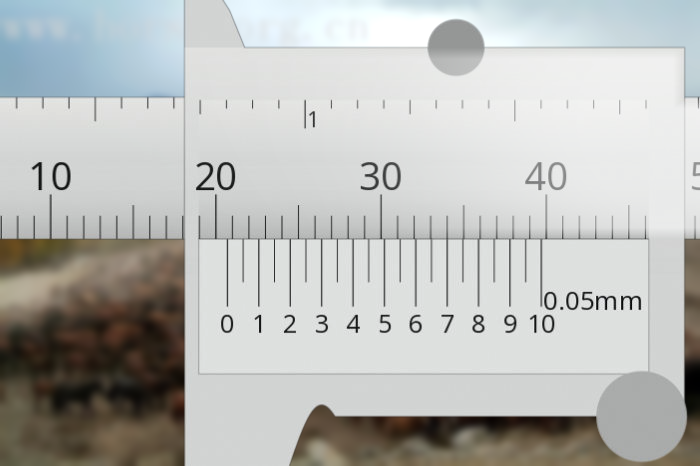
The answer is 20.7 mm
